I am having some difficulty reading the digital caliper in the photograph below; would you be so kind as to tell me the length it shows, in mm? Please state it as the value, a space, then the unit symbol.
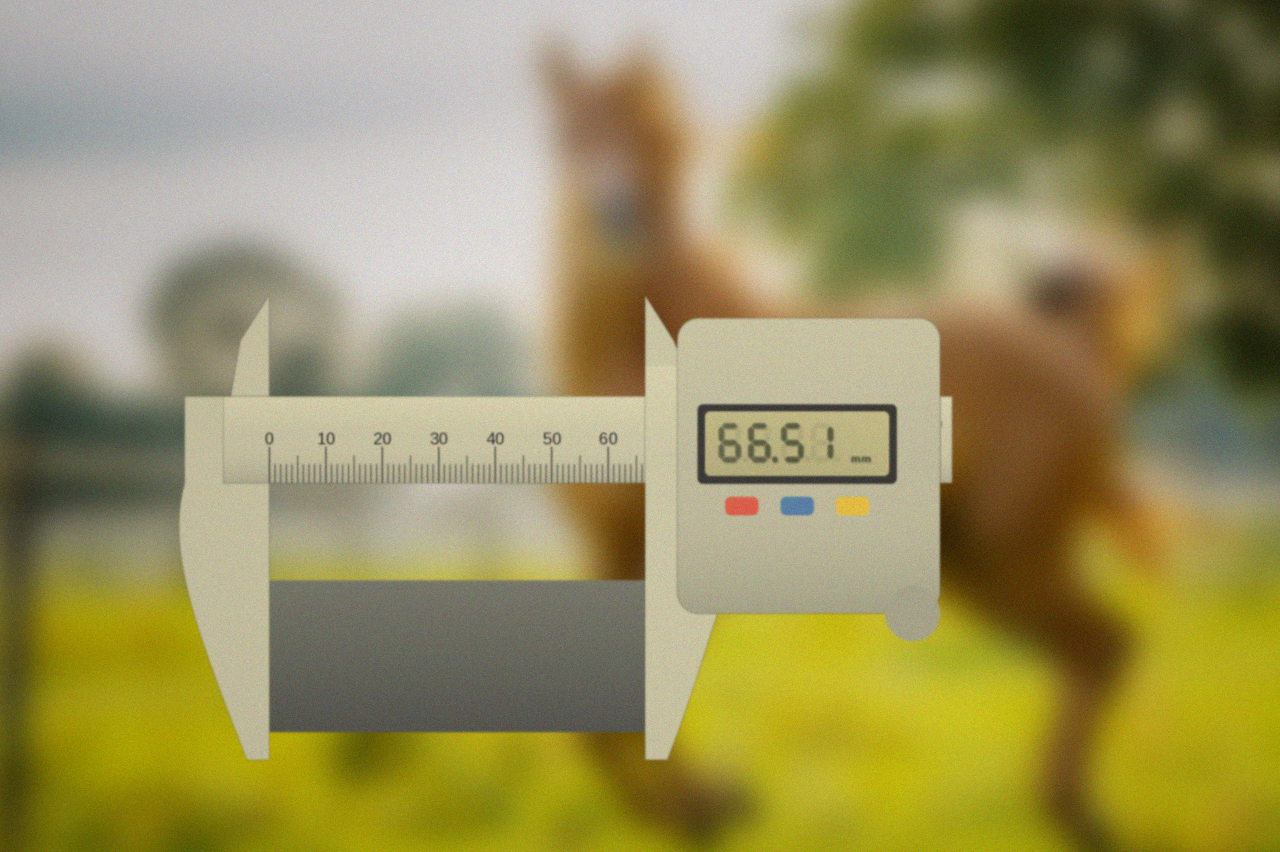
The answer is 66.51 mm
